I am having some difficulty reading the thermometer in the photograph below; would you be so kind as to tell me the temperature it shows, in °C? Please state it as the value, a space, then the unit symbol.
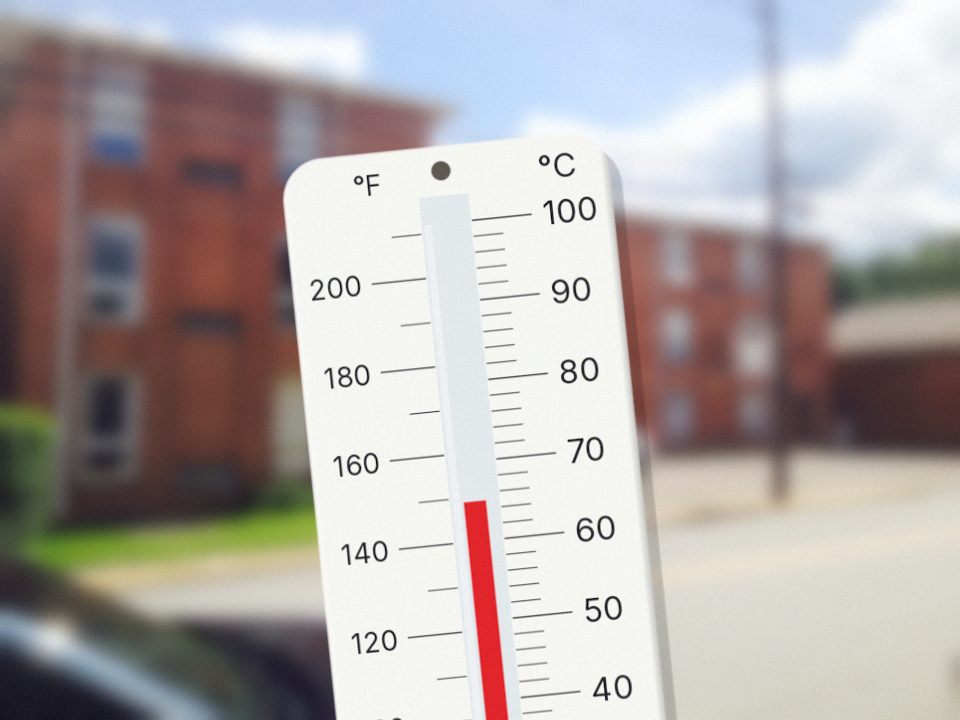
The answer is 65 °C
